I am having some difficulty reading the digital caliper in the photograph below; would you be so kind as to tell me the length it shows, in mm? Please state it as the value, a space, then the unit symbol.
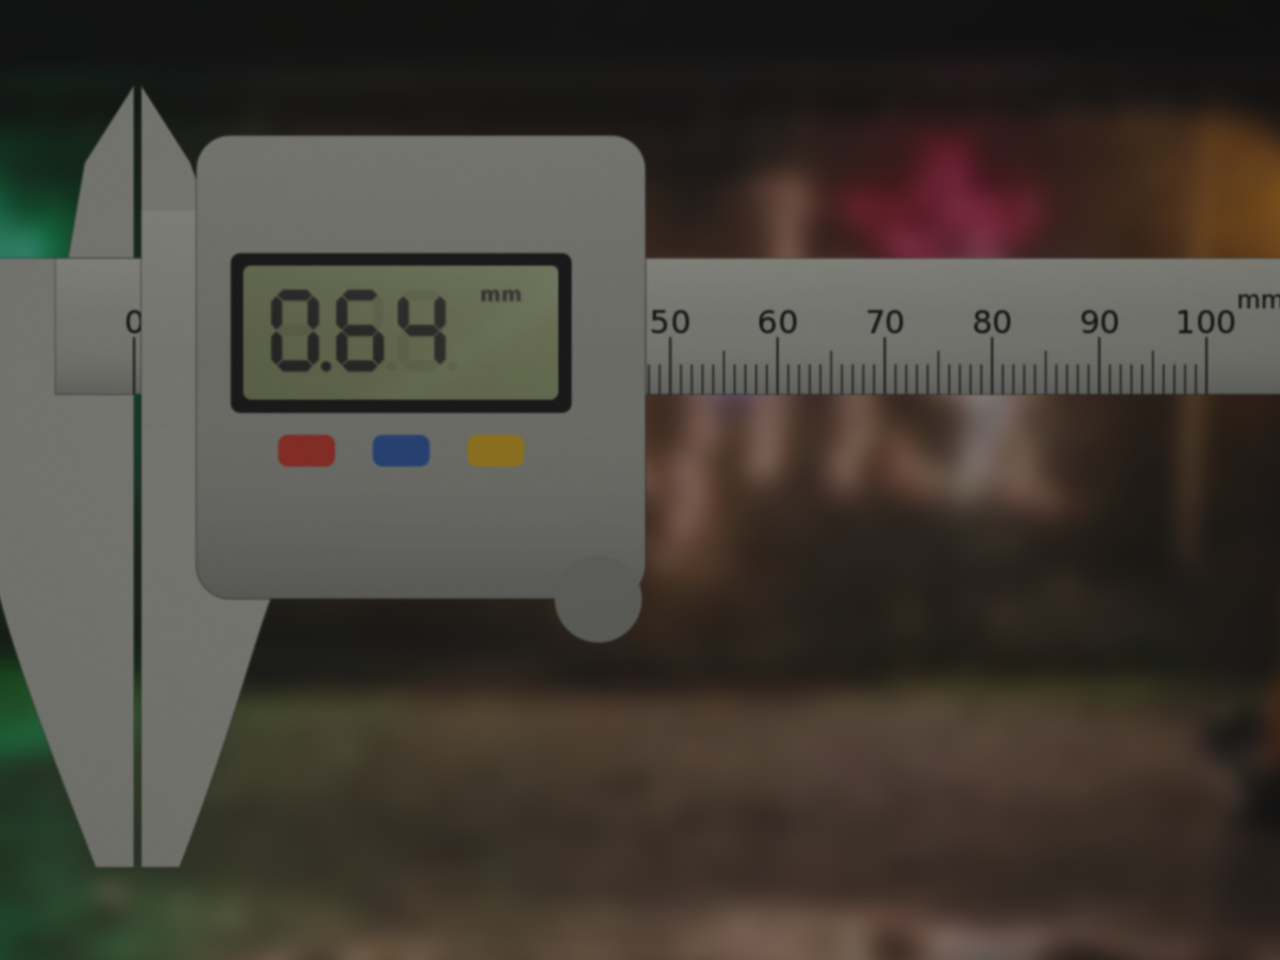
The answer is 0.64 mm
